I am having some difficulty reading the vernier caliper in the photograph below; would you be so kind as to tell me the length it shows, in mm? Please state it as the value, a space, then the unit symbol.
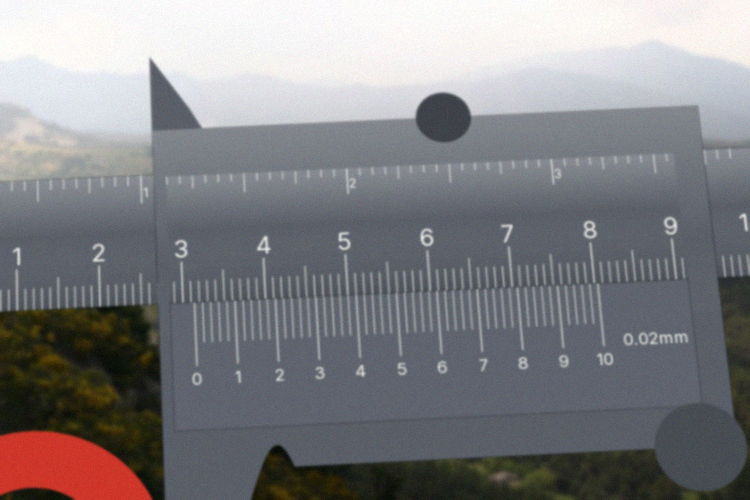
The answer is 31.4 mm
